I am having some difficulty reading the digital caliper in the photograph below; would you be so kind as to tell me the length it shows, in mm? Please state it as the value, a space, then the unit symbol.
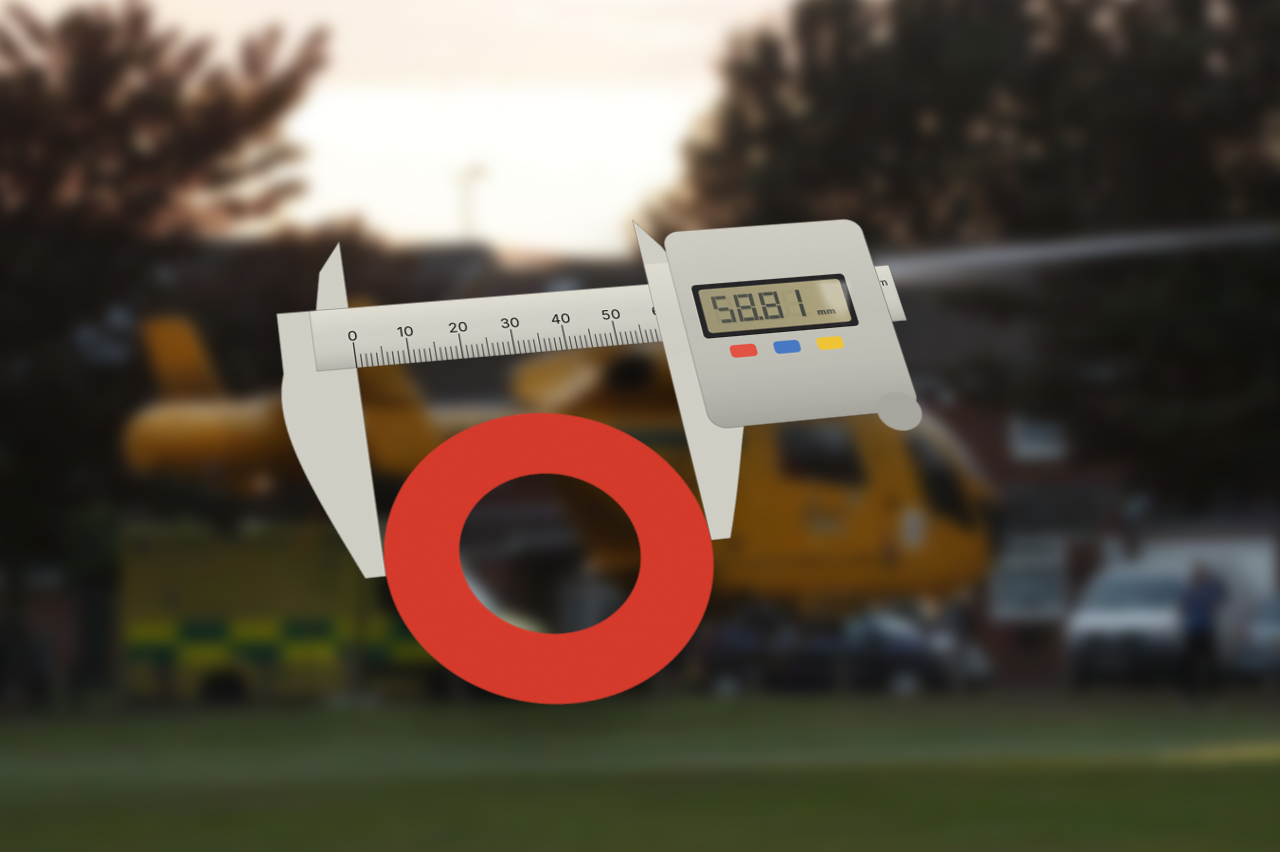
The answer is 58.81 mm
